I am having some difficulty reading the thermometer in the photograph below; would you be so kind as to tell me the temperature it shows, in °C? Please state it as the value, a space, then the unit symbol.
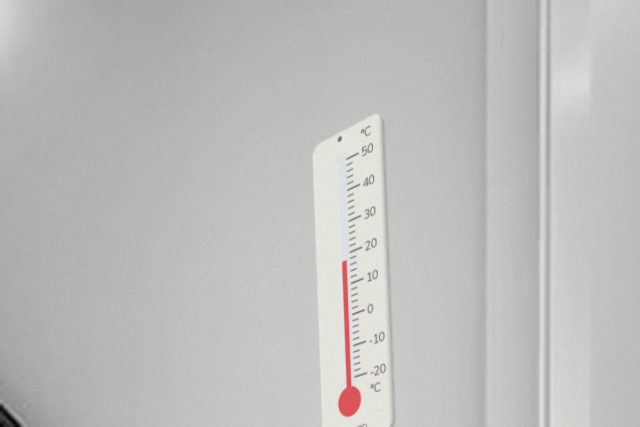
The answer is 18 °C
